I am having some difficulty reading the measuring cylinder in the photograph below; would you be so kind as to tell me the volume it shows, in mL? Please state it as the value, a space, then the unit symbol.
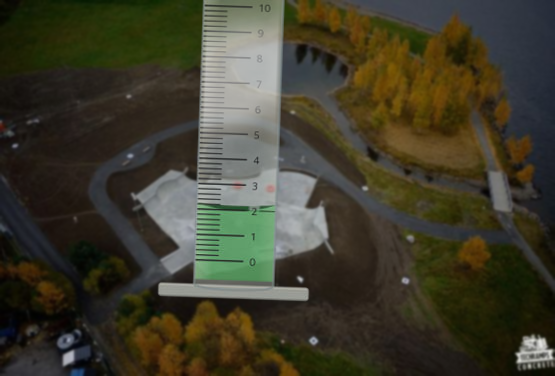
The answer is 2 mL
